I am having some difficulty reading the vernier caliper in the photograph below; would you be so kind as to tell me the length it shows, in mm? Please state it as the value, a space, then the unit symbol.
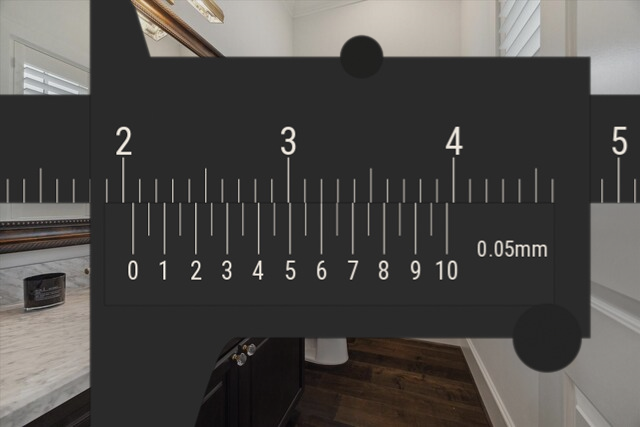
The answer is 20.6 mm
